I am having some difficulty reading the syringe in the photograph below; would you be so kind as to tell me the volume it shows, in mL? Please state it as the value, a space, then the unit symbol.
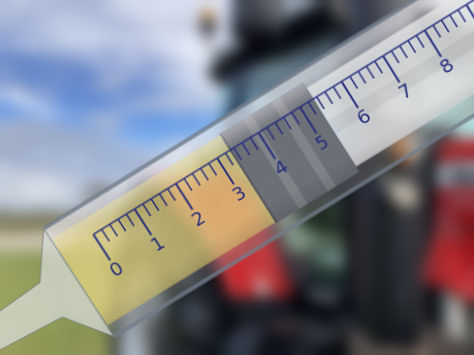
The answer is 3.3 mL
